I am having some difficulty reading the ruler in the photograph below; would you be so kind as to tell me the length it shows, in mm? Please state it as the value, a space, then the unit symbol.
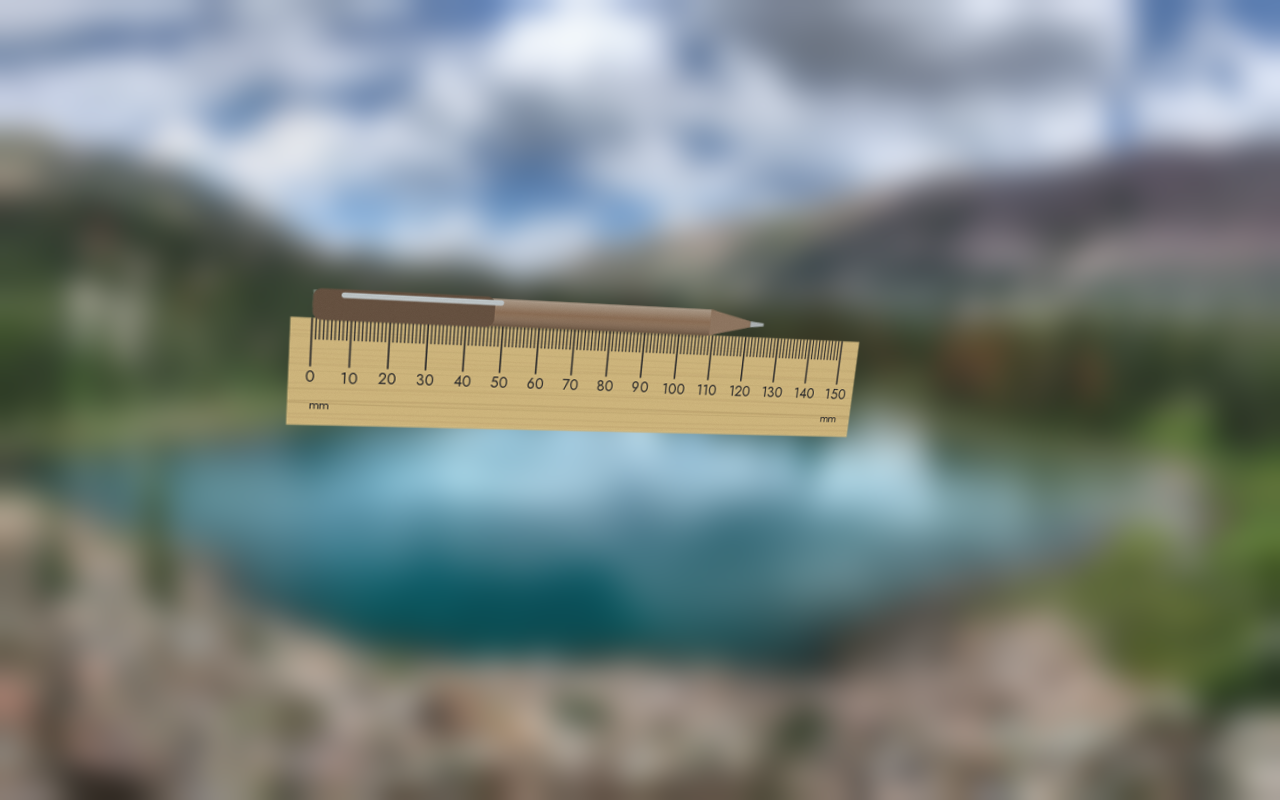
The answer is 125 mm
